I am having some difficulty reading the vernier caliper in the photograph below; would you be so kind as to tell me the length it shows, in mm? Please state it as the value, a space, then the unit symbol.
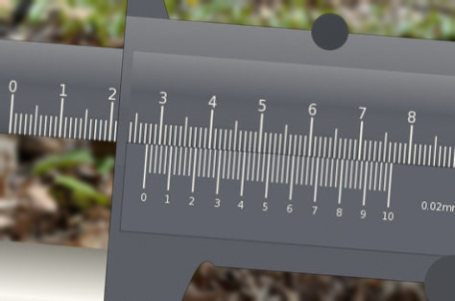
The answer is 27.5 mm
